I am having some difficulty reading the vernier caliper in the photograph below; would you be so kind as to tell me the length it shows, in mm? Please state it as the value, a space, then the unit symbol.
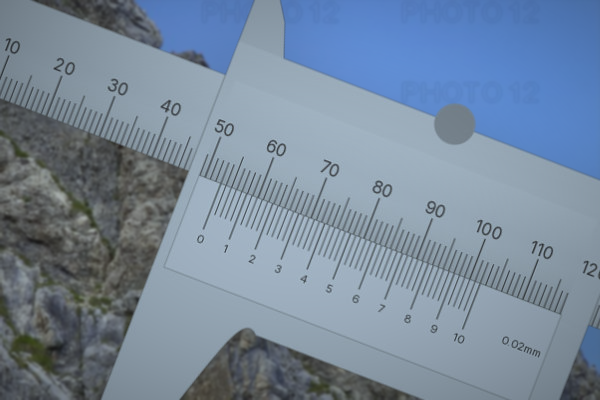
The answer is 53.0 mm
